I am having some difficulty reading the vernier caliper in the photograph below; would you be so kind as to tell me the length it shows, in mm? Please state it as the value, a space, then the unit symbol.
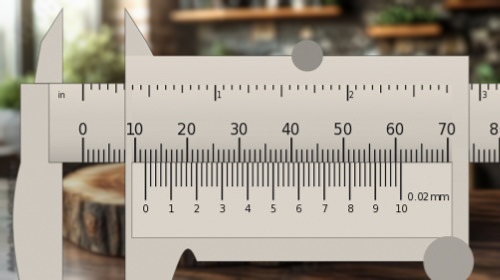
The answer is 12.0 mm
